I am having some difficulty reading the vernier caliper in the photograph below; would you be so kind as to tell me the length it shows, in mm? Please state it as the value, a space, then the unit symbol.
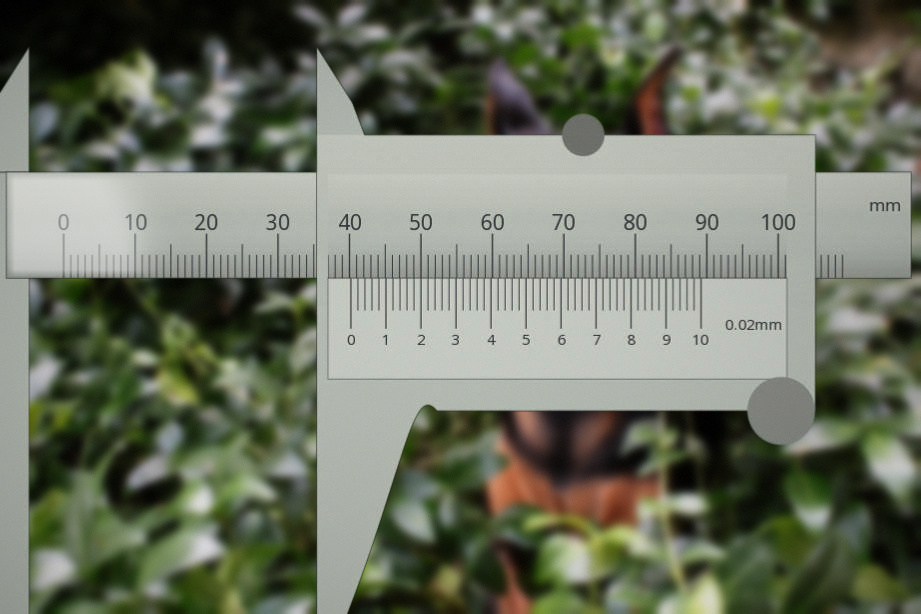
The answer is 40.2 mm
